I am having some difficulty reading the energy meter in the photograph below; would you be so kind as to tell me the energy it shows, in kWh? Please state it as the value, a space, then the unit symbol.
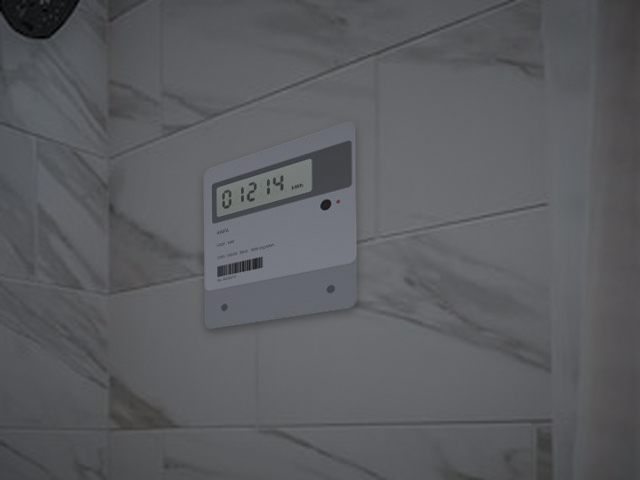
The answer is 1214 kWh
